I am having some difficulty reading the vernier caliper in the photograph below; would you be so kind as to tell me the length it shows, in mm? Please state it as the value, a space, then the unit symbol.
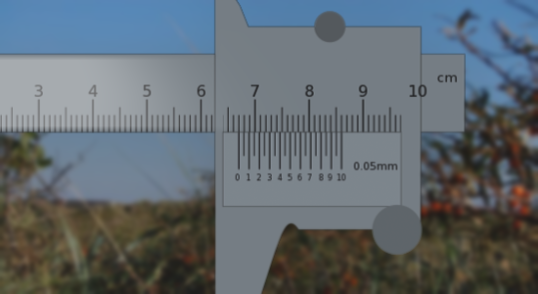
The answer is 67.0 mm
